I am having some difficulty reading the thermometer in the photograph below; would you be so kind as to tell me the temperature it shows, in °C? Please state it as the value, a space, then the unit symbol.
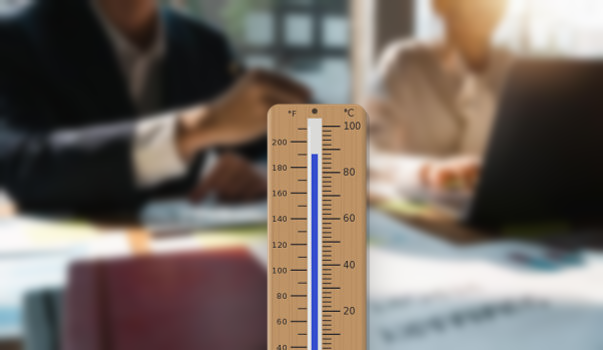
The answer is 88 °C
